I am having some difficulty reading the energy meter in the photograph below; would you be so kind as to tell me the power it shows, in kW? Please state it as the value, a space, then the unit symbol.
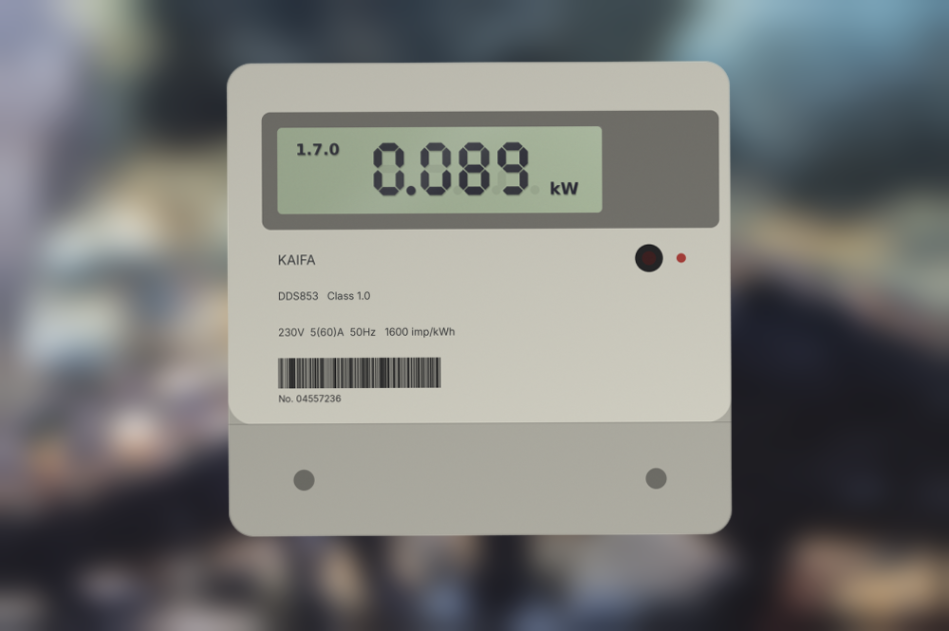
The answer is 0.089 kW
